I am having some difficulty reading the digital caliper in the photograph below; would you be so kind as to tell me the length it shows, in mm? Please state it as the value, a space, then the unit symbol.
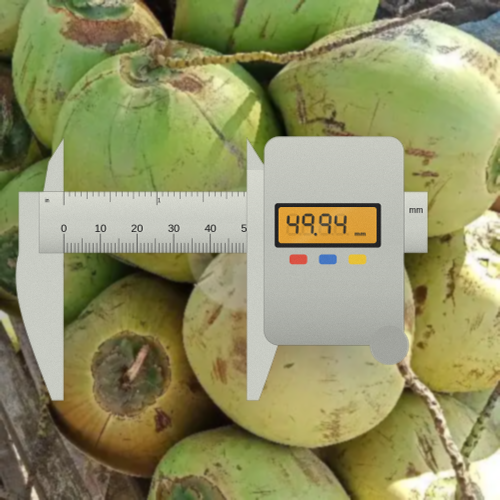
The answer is 49.94 mm
